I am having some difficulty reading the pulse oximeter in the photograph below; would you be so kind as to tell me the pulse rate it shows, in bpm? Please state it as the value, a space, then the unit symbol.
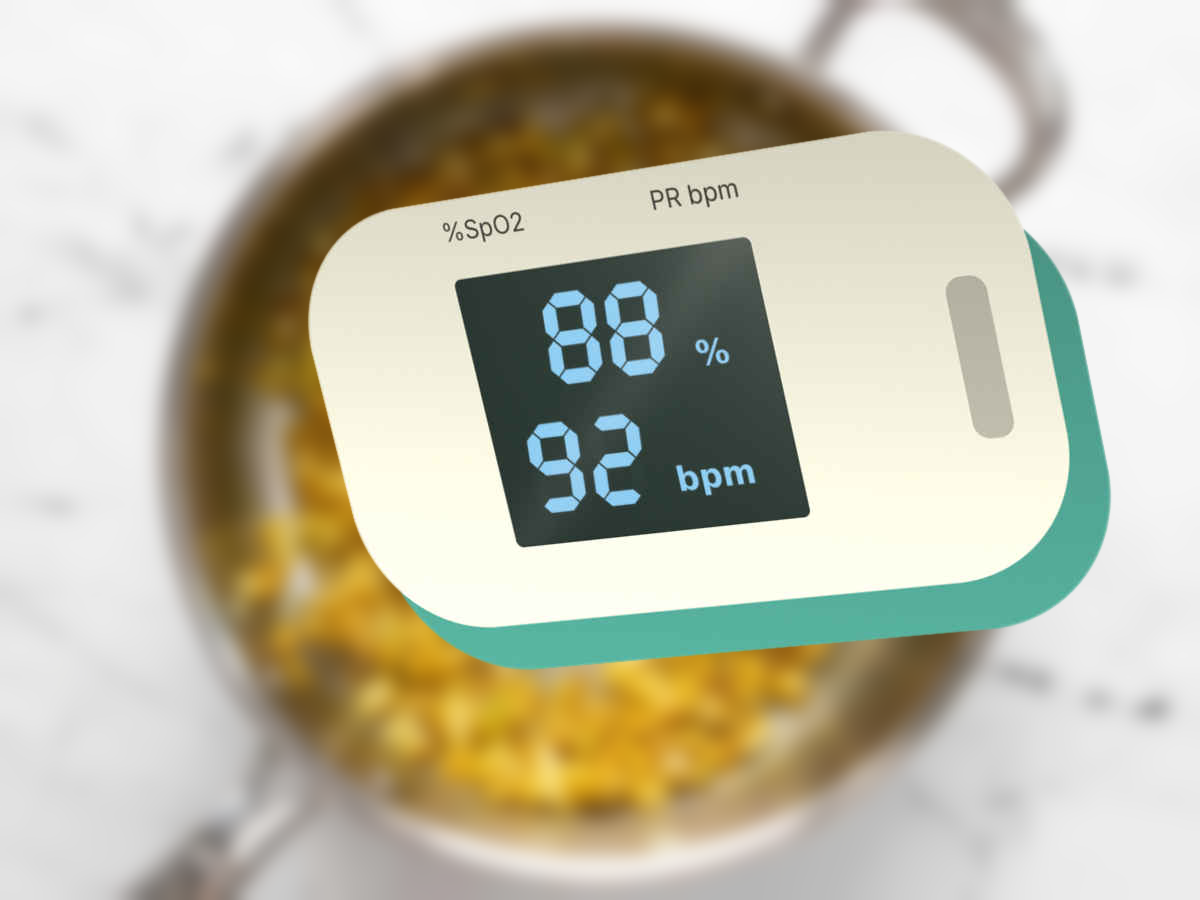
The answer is 92 bpm
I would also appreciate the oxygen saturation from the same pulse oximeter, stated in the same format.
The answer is 88 %
